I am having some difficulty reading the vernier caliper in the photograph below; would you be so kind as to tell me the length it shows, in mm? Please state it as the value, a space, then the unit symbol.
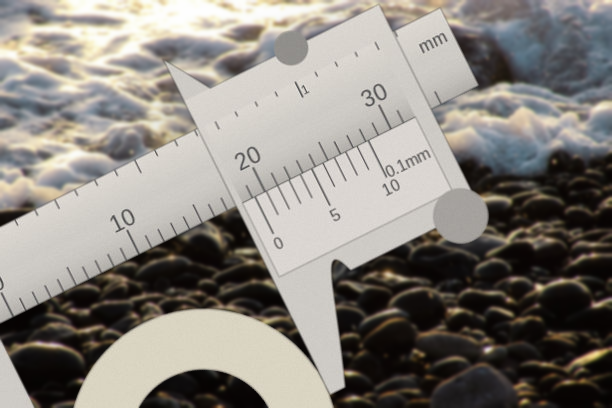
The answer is 19.2 mm
